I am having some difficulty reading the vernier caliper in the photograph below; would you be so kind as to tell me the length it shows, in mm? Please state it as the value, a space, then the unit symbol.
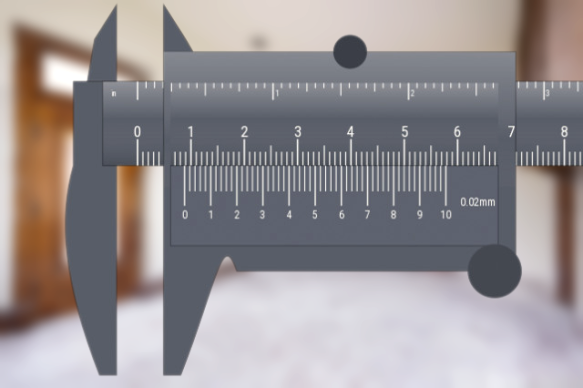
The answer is 8.8 mm
